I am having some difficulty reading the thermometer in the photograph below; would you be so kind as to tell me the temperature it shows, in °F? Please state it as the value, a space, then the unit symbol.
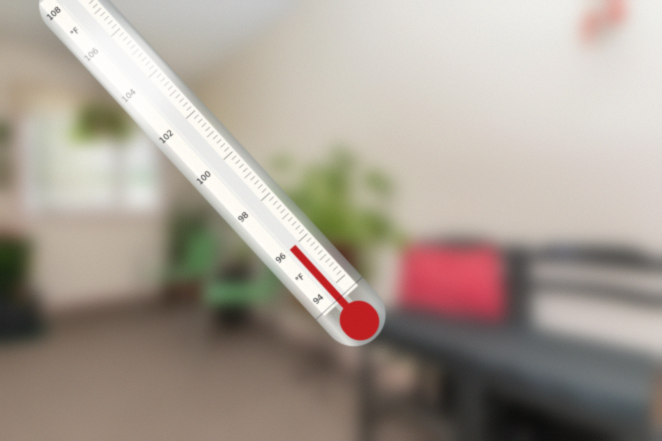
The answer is 96 °F
